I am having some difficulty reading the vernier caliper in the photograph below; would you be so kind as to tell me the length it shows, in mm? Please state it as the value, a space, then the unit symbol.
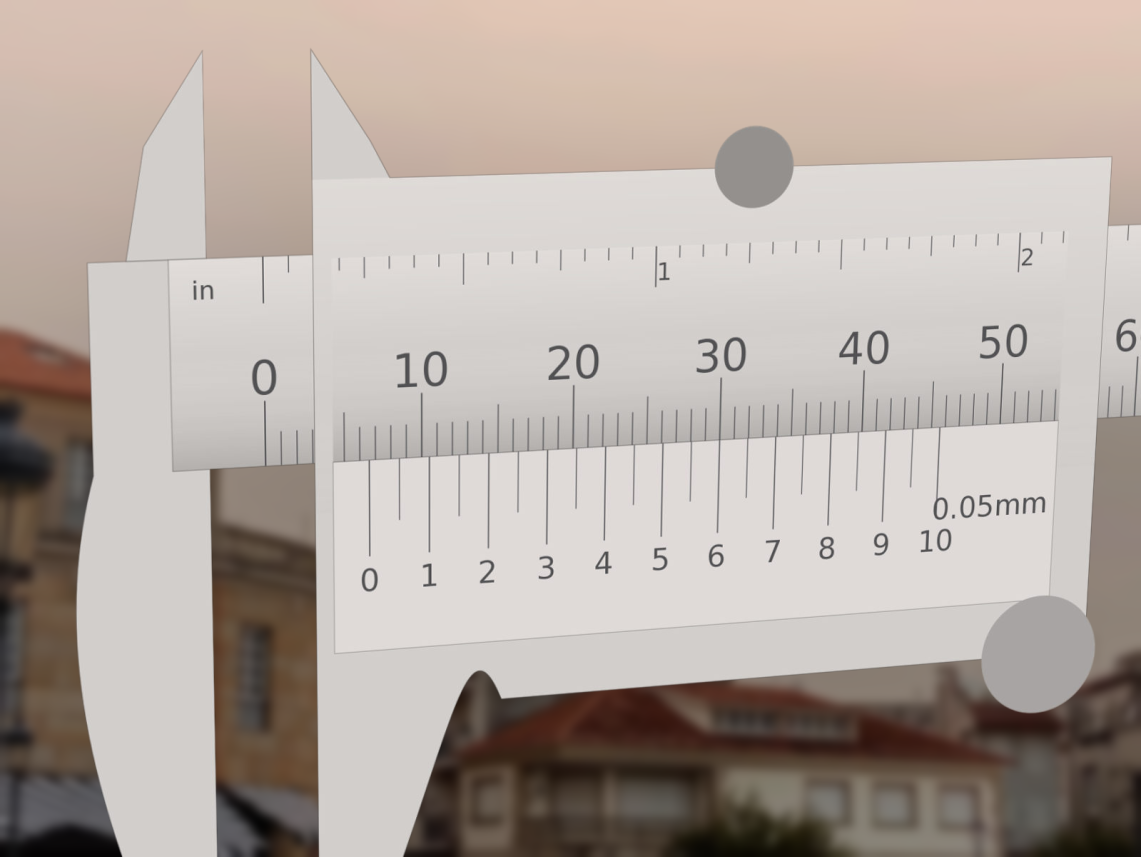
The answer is 6.6 mm
